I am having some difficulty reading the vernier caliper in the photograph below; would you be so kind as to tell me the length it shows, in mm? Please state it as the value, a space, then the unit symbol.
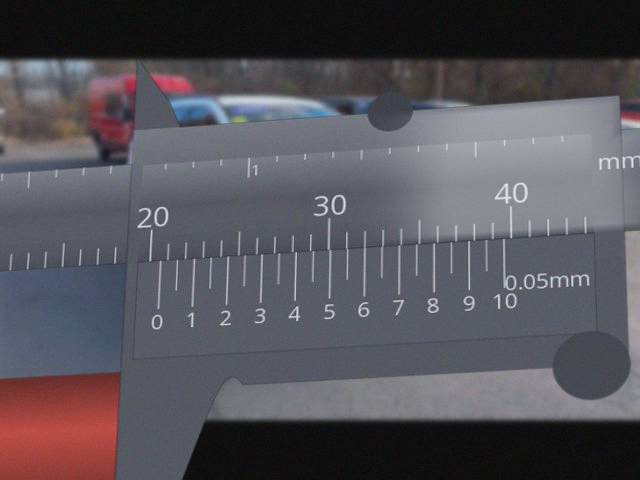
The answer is 20.6 mm
